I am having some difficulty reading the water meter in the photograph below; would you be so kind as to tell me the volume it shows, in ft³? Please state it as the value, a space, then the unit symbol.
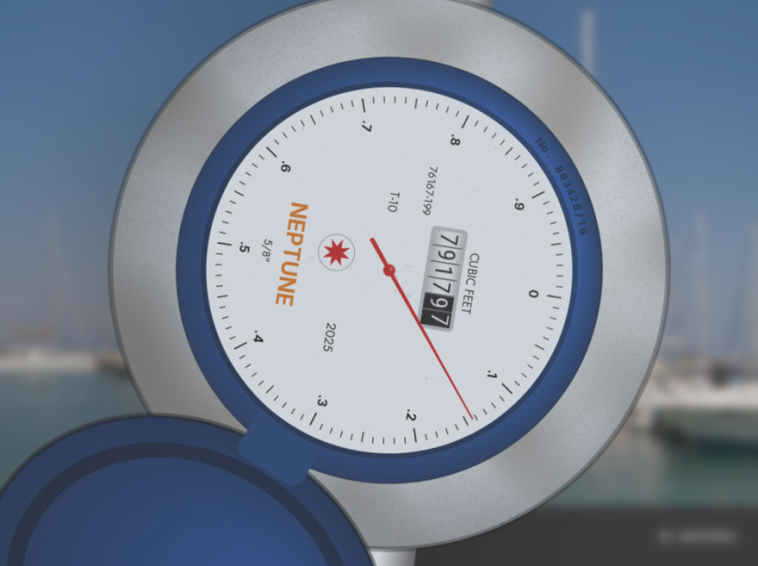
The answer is 791797.14 ft³
